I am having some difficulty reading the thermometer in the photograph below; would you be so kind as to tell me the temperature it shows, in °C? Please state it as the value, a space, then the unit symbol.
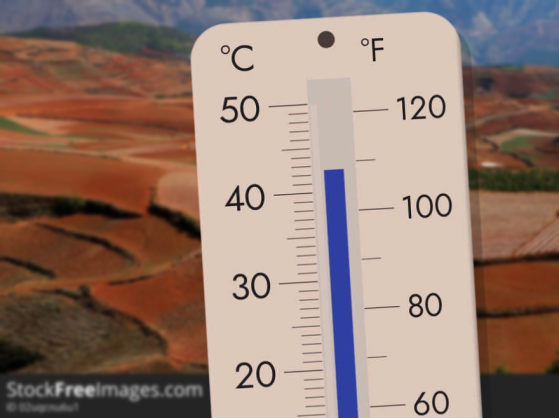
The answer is 42.5 °C
